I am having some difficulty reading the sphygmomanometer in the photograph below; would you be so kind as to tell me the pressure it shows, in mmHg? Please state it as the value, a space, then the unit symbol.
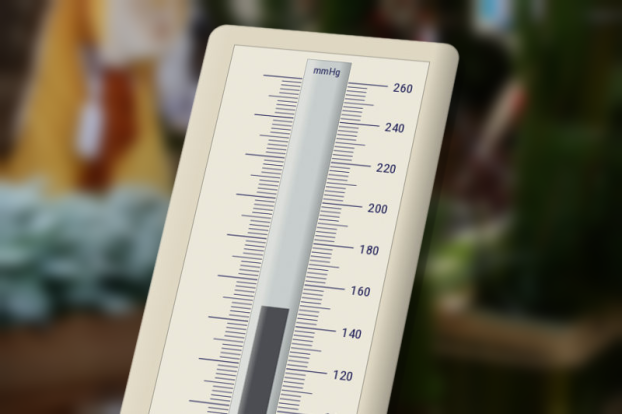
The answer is 148 mmHg
